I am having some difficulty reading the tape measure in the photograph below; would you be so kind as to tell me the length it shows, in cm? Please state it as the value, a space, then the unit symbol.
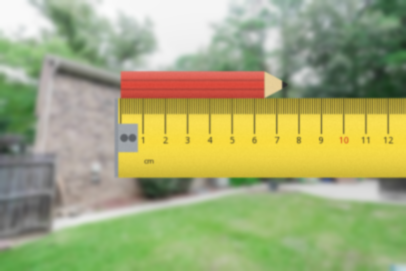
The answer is 7.5 cm
